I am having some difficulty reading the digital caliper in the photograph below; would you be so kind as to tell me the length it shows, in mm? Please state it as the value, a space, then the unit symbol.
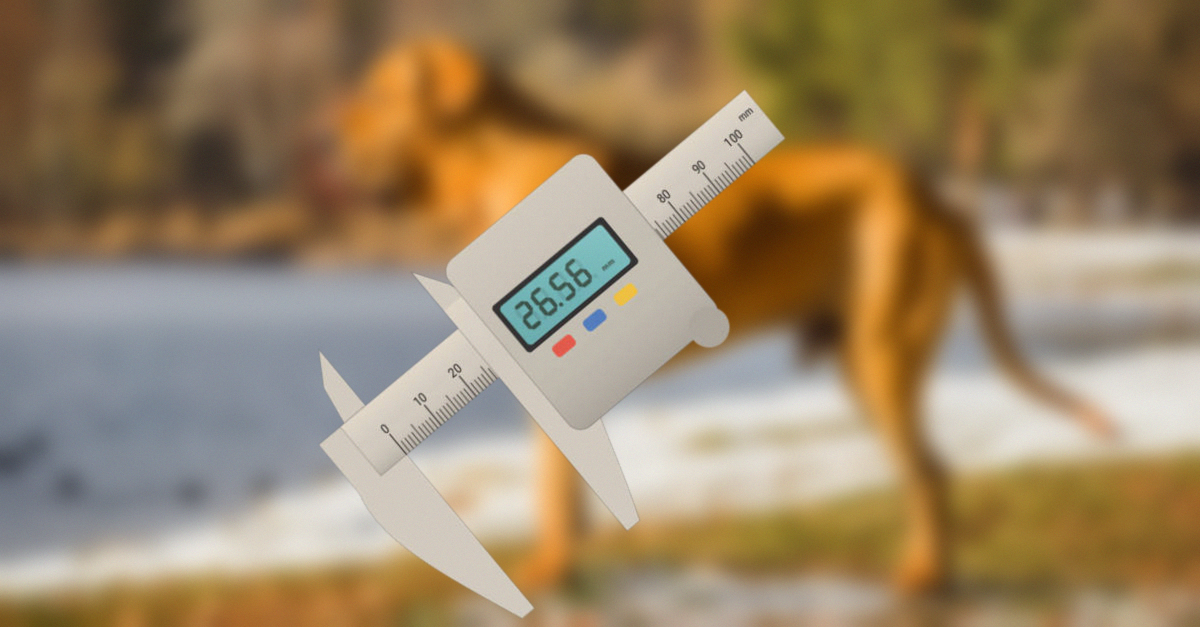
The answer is 26.56 mm
